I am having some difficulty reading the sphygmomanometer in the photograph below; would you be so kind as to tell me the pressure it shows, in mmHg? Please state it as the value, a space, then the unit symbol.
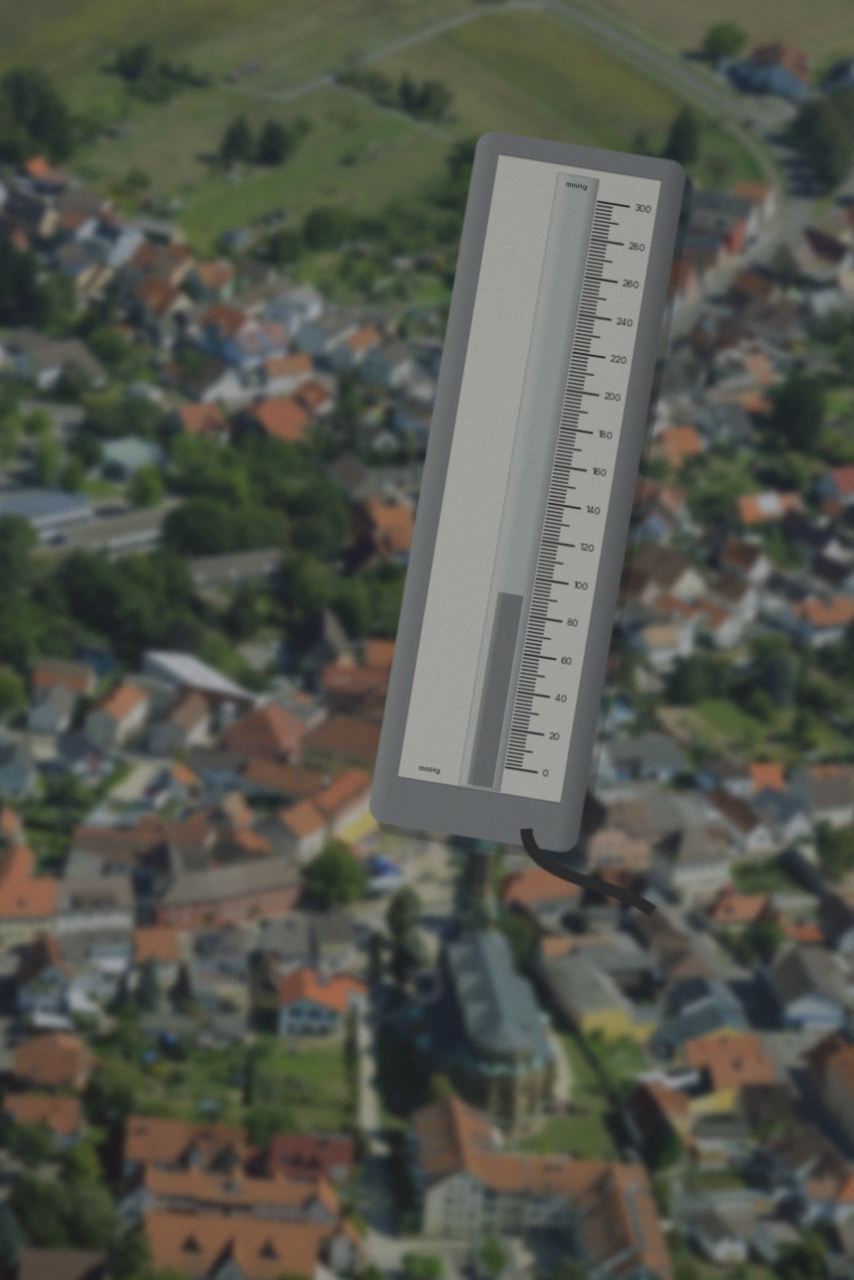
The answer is 90 mmHg
